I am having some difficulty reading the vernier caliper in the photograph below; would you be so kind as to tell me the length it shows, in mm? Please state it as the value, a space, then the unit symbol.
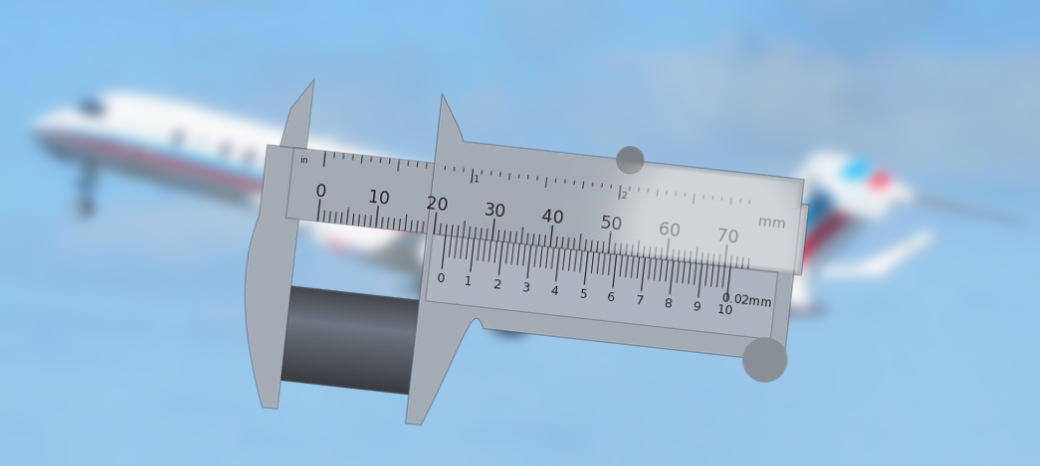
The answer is 22.0 mm
